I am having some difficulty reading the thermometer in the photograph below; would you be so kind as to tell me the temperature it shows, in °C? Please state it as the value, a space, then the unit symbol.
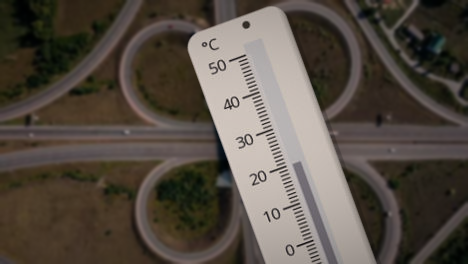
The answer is 20 °C
